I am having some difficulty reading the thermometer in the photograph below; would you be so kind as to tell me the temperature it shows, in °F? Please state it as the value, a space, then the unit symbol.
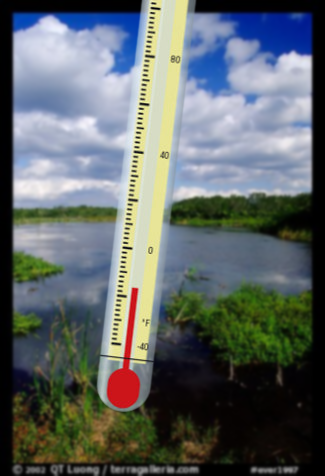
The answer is -16 °F
